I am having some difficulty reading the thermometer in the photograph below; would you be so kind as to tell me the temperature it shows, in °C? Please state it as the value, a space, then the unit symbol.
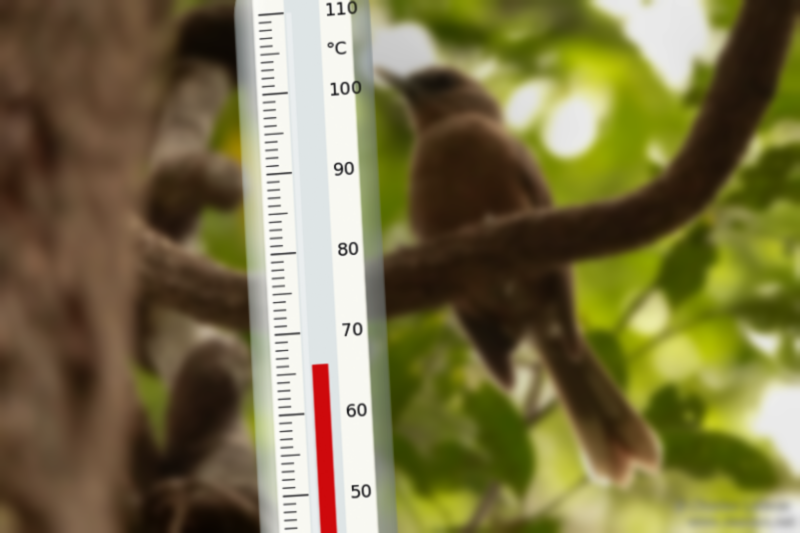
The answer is 66 °C
